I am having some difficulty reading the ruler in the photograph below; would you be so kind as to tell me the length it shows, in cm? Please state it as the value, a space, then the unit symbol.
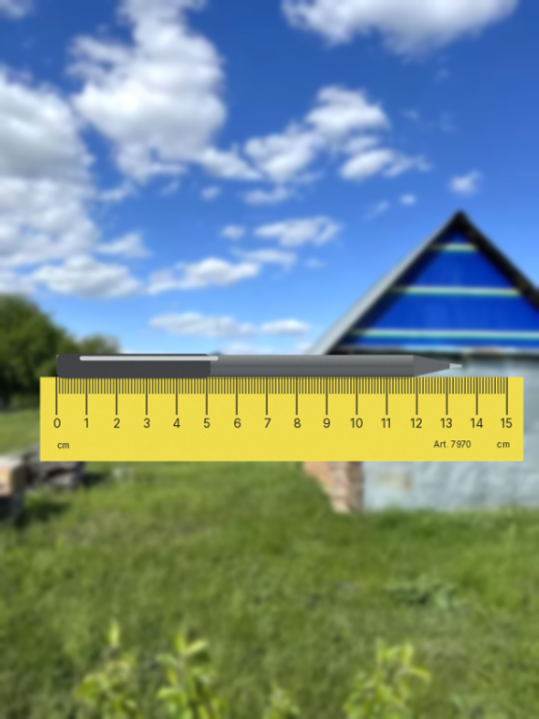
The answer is 13.5 cm
